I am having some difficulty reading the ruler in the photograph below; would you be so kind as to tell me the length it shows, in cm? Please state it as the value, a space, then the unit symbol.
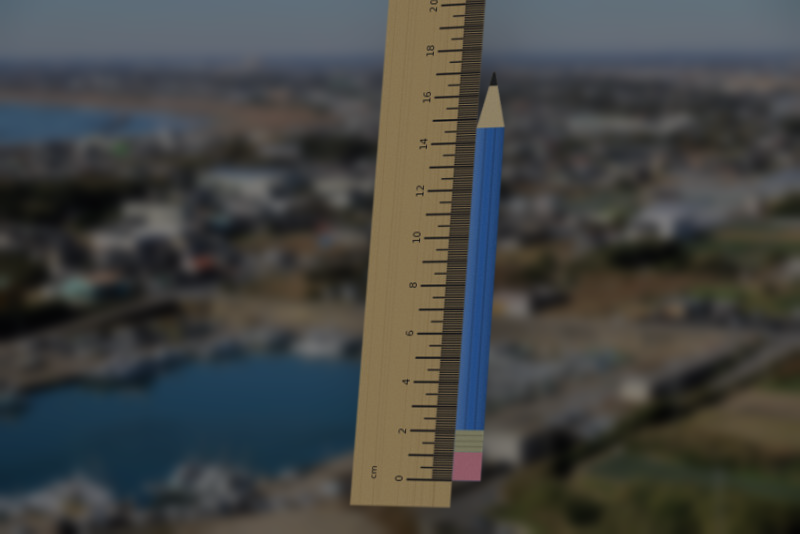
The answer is 17 cm
